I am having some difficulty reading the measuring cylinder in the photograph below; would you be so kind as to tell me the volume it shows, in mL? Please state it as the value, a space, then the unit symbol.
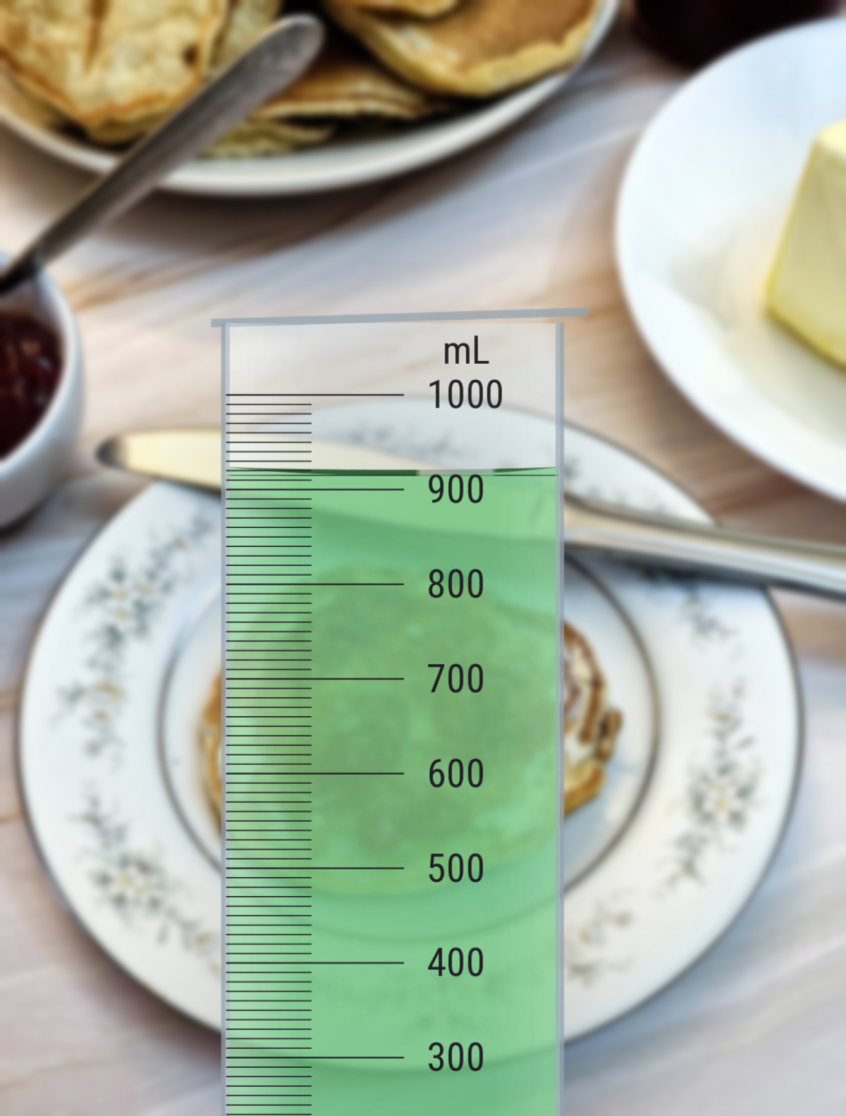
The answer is 915 mL
